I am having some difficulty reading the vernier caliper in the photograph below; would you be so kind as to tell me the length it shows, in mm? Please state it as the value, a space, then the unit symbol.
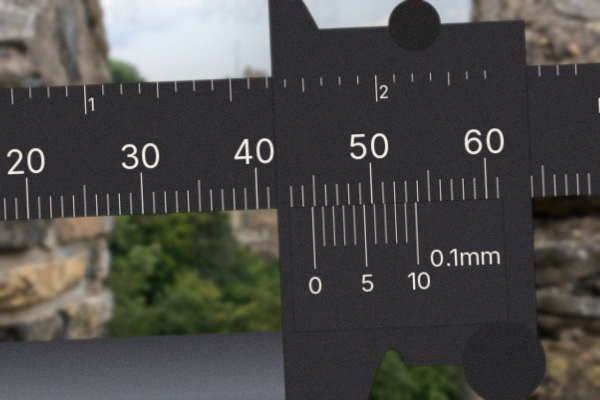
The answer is 44.8 mm
